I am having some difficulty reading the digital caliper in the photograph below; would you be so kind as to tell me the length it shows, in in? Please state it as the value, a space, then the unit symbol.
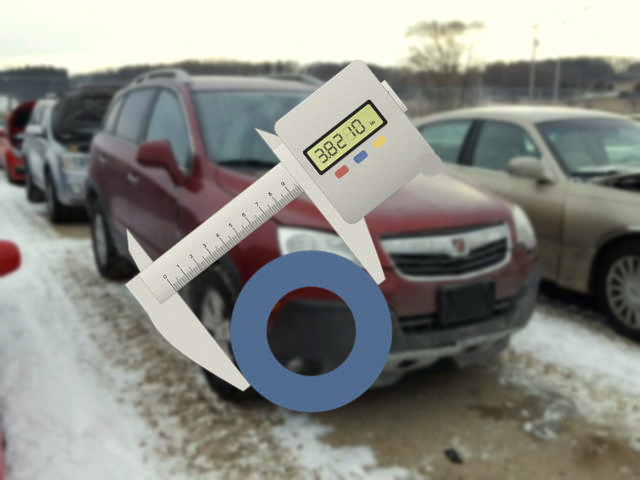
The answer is 3.8210 in
